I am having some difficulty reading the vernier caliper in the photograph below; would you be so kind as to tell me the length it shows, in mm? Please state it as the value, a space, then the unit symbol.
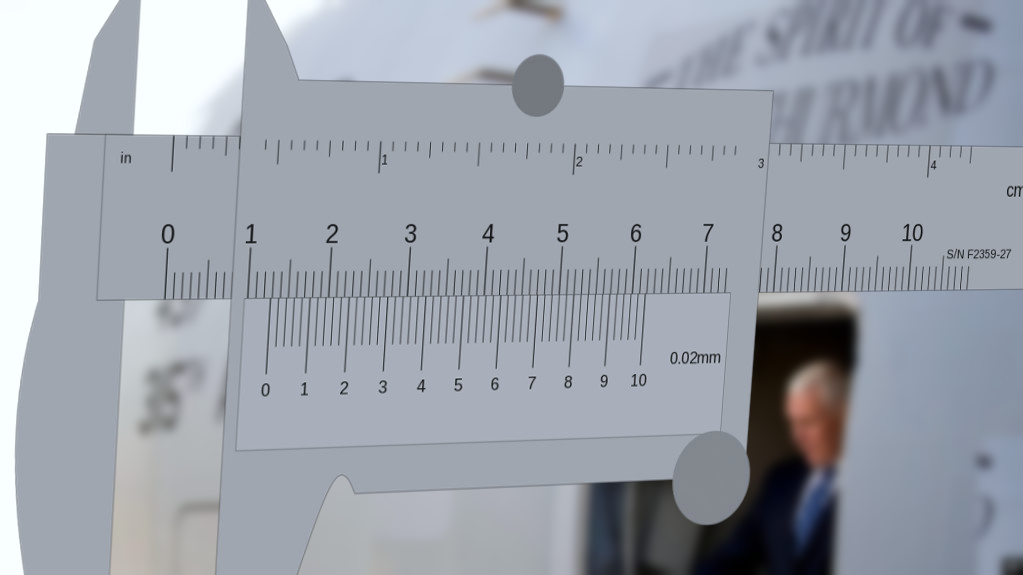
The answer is 12.8 mm
